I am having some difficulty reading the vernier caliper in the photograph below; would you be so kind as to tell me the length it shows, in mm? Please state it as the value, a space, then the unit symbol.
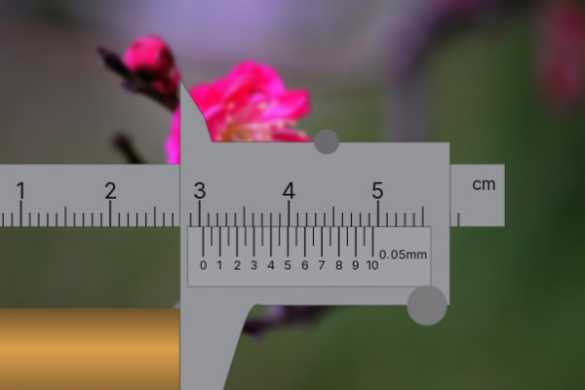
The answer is 30.4 mm
